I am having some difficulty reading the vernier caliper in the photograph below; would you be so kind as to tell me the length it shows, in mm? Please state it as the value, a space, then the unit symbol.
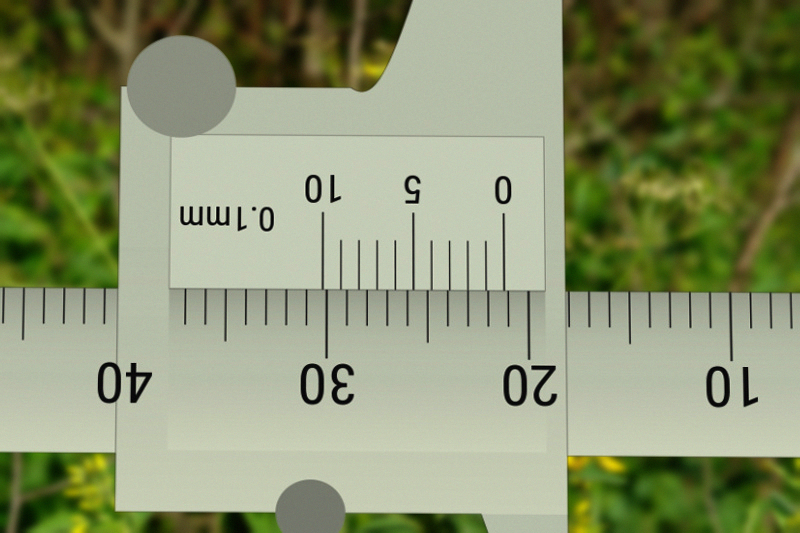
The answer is 21.2 mm
